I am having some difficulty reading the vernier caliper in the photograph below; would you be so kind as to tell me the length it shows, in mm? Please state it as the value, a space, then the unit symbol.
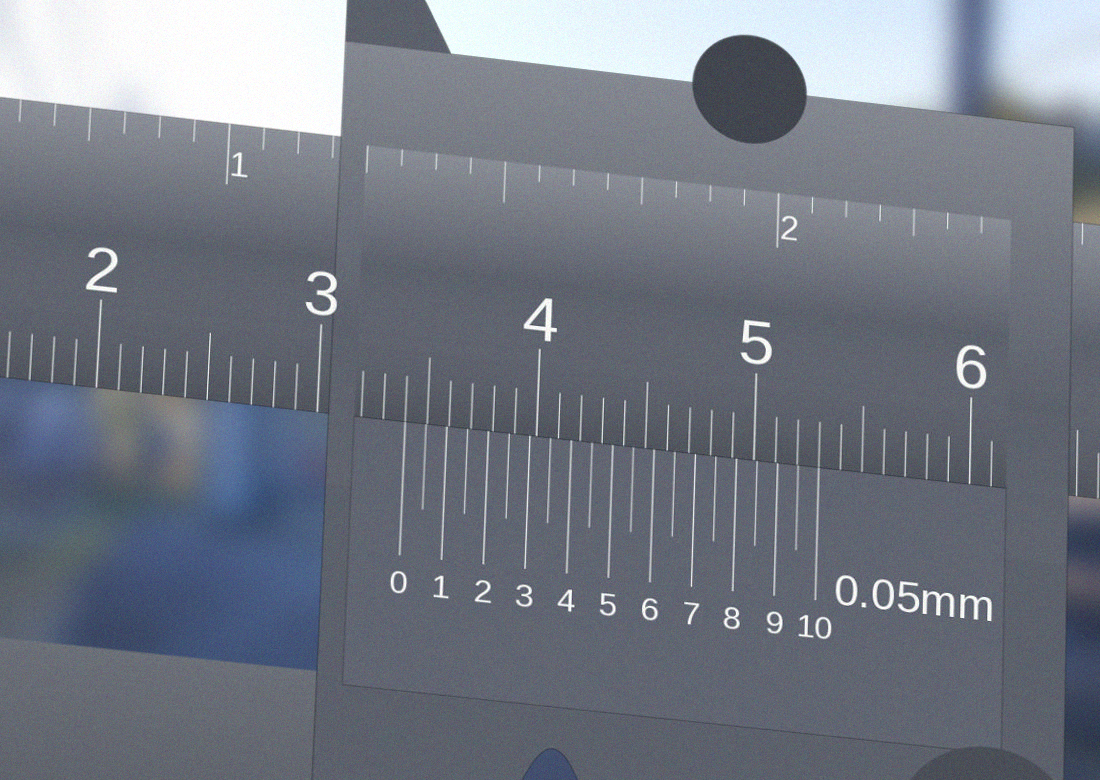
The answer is 34.0 mm
